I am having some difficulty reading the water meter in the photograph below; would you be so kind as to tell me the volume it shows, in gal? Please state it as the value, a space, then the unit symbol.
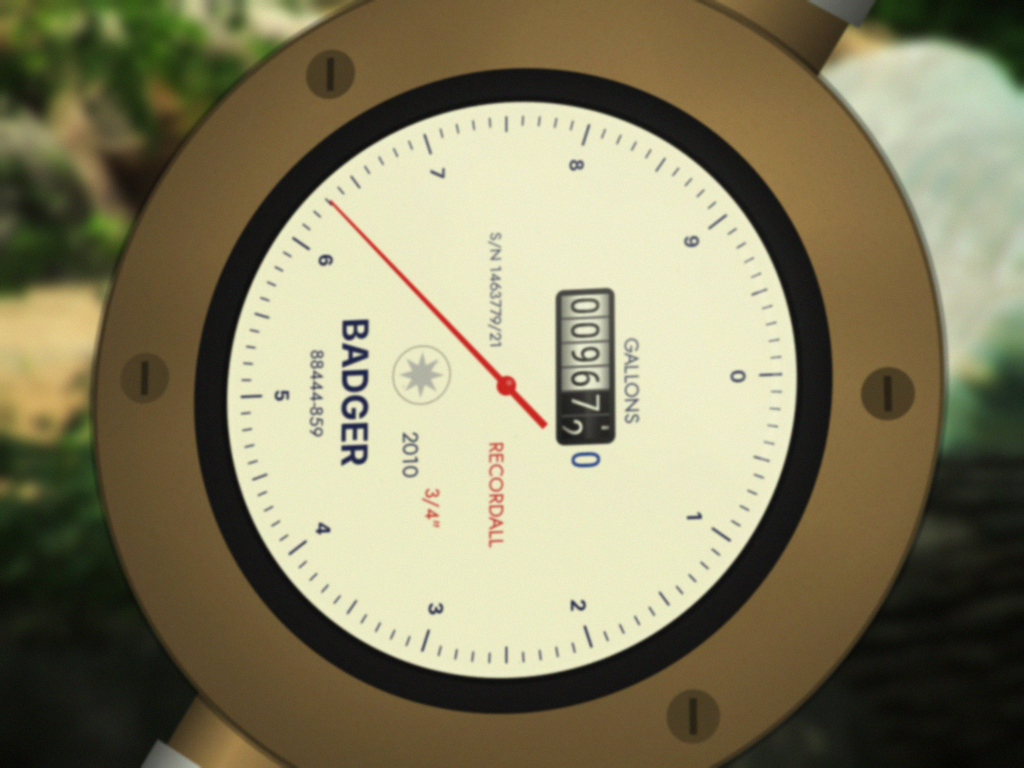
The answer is 96716.3 gal
